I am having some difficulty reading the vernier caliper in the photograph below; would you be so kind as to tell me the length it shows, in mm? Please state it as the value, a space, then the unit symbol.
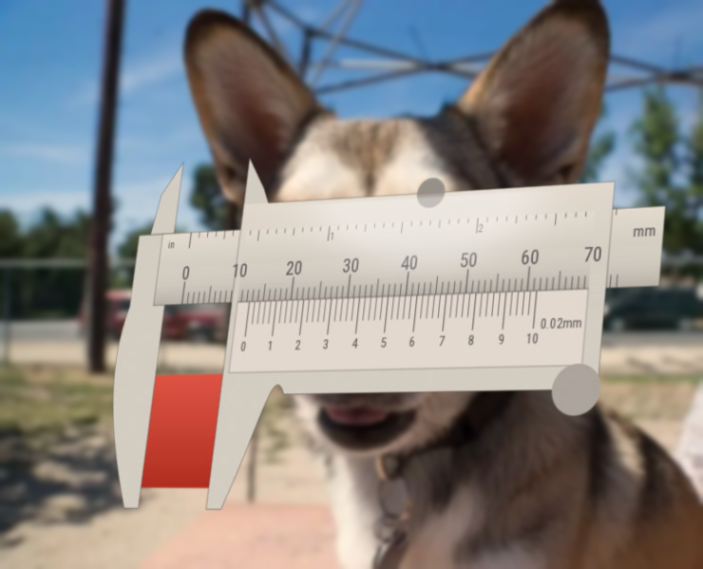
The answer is 12.5 mm
